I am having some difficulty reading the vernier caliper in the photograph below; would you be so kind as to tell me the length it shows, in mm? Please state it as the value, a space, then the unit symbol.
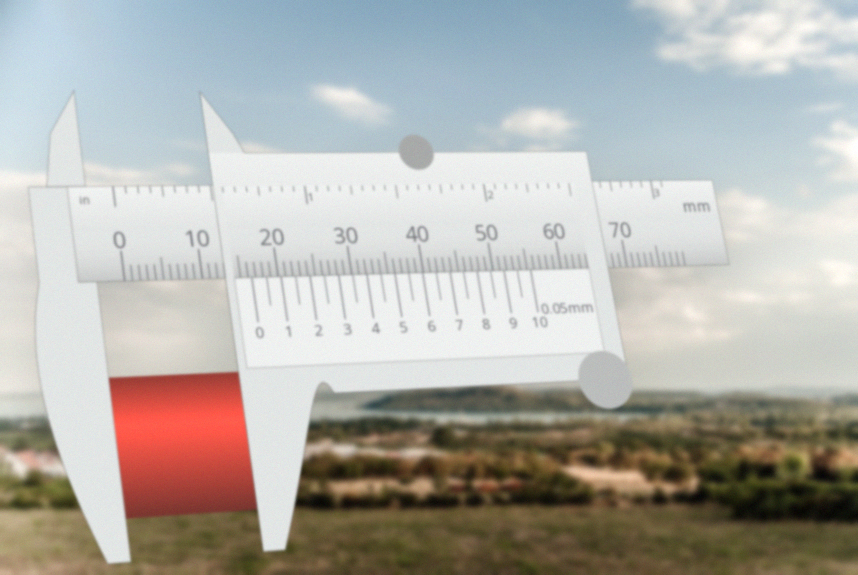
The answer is 16.5 mm
